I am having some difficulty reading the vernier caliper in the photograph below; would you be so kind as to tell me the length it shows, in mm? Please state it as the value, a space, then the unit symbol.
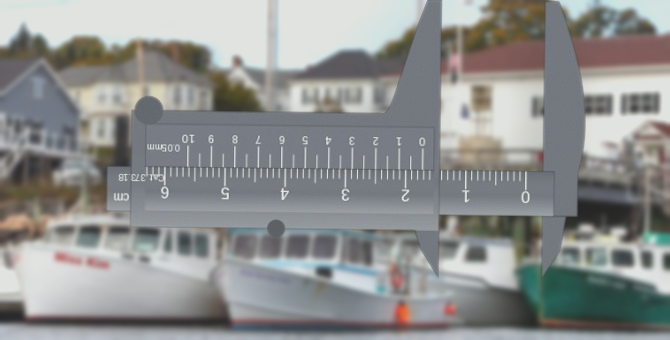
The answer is 17.2 mm
